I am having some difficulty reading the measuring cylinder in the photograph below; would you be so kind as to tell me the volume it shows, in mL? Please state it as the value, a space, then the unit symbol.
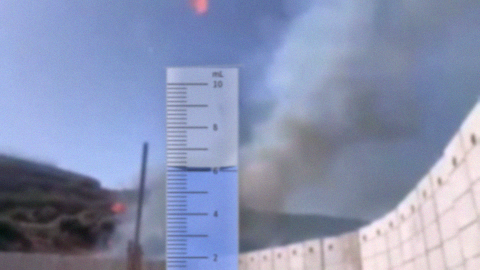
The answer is 6 mL
